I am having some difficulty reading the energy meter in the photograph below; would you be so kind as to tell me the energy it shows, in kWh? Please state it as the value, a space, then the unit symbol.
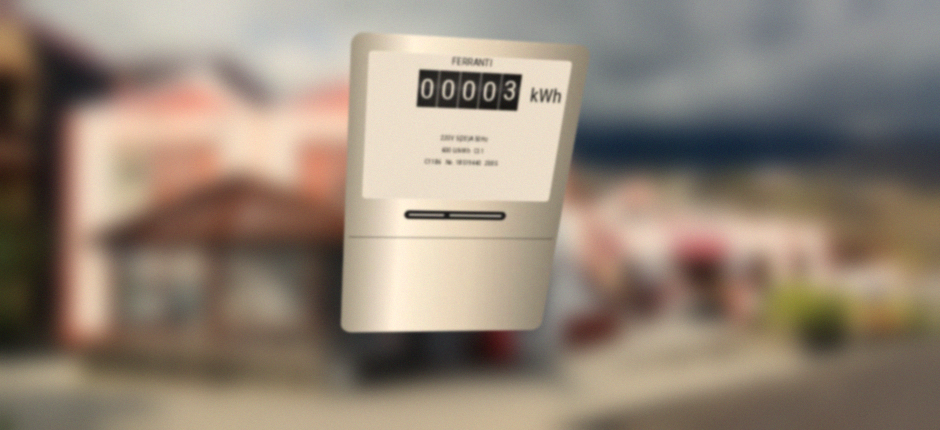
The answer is 3 kWh
